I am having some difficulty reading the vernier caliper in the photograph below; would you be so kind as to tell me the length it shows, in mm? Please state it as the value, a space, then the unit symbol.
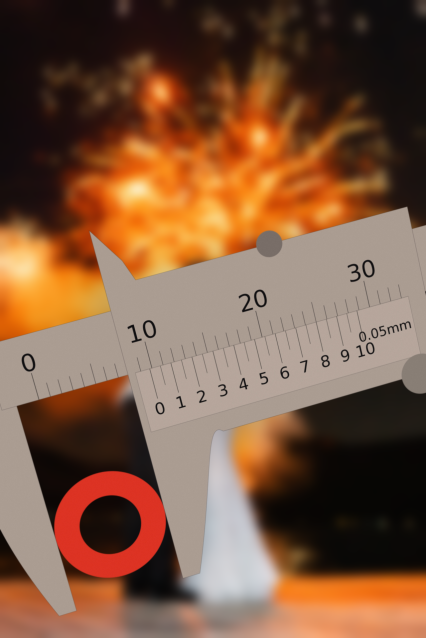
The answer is 9.8 mm
